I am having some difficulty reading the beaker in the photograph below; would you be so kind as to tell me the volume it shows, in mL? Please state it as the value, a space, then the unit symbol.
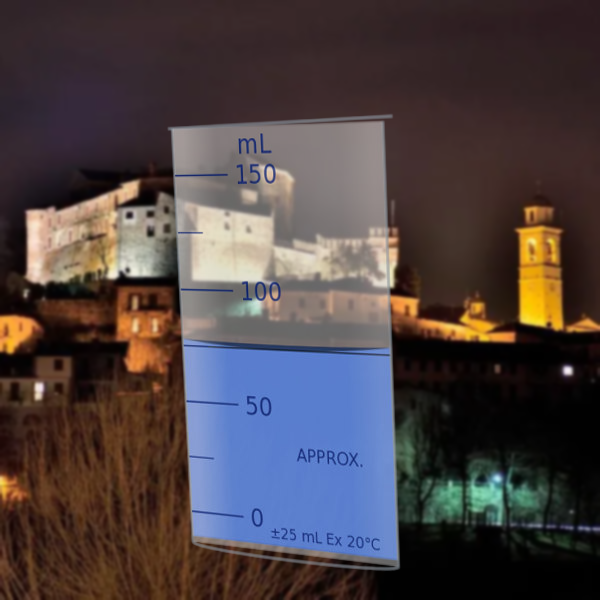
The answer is 75 mL
